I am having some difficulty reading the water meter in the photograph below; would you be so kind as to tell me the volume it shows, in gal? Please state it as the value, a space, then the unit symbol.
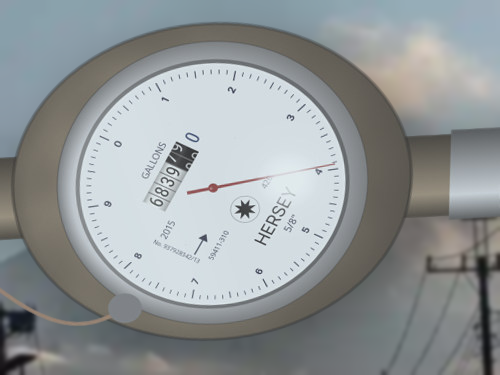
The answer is 6839793.9 gal
